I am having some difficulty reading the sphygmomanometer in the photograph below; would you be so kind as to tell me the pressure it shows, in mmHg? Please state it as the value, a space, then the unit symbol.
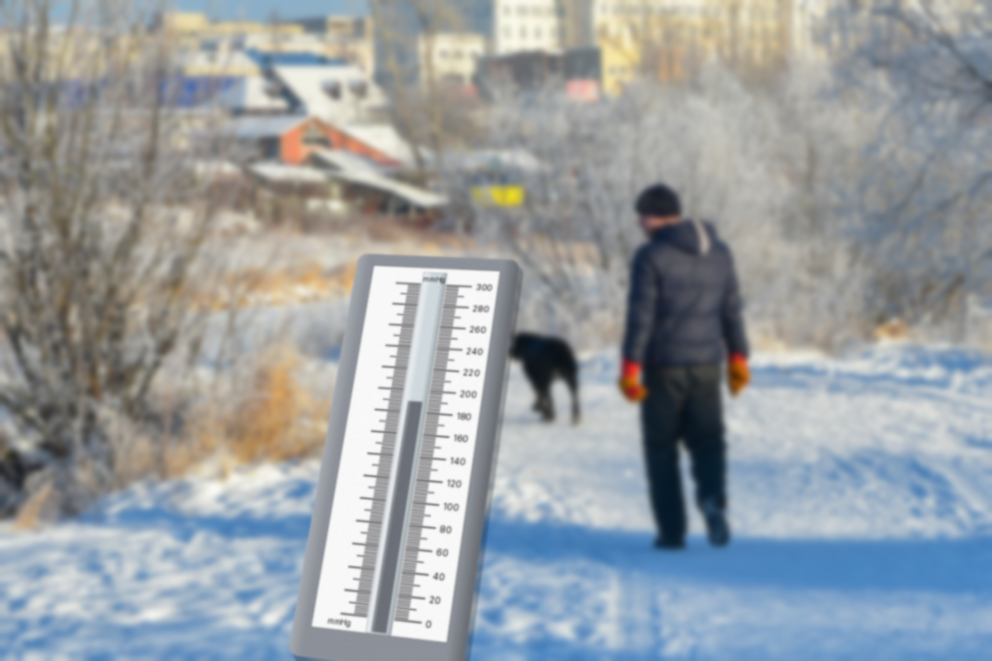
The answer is 190 mmHg
